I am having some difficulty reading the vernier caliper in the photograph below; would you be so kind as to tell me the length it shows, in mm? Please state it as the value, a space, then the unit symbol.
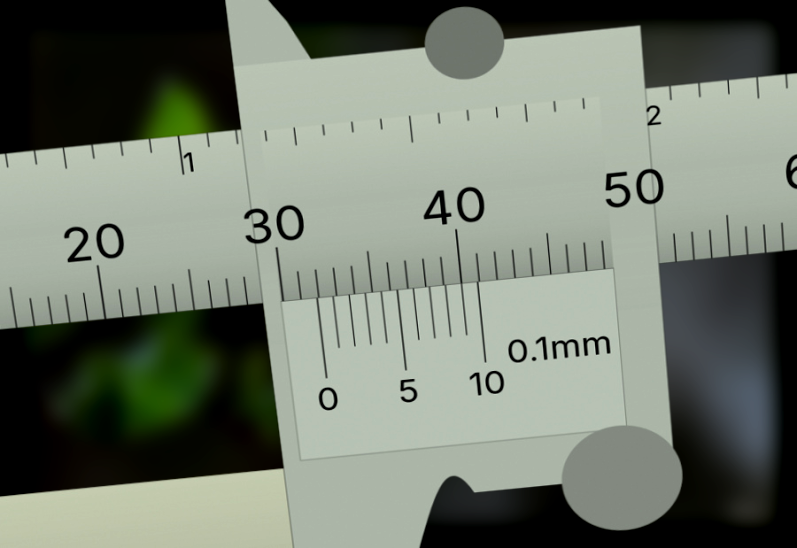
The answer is 31.9 mm
